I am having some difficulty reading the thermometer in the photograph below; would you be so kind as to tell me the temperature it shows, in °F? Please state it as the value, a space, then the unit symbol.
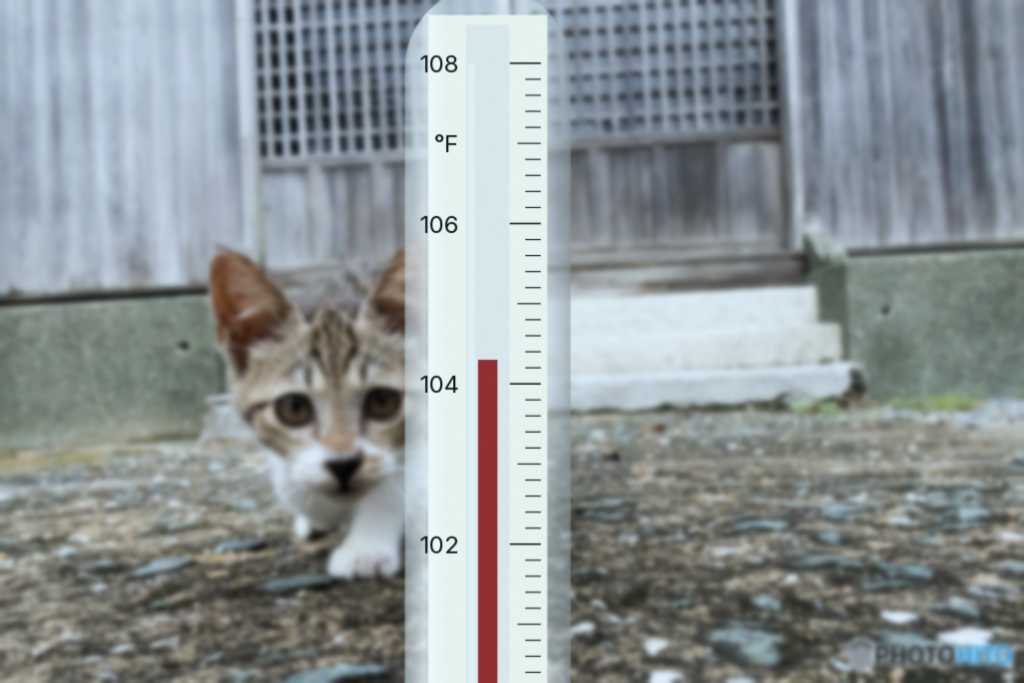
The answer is 104.3 °F
